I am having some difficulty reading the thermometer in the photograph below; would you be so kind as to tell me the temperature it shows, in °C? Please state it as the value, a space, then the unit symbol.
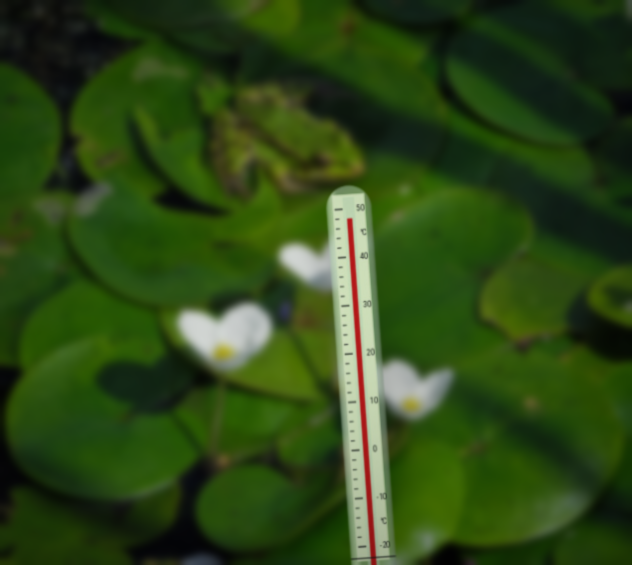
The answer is 48 °C
